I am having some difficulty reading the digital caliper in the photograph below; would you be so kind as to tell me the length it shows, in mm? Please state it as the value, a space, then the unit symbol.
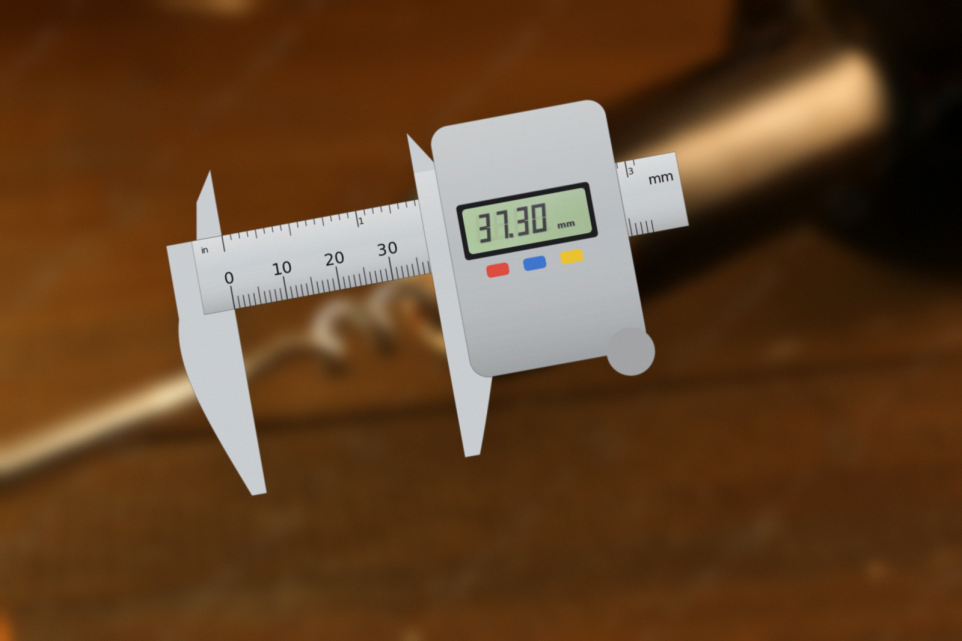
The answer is 37.30 mm
